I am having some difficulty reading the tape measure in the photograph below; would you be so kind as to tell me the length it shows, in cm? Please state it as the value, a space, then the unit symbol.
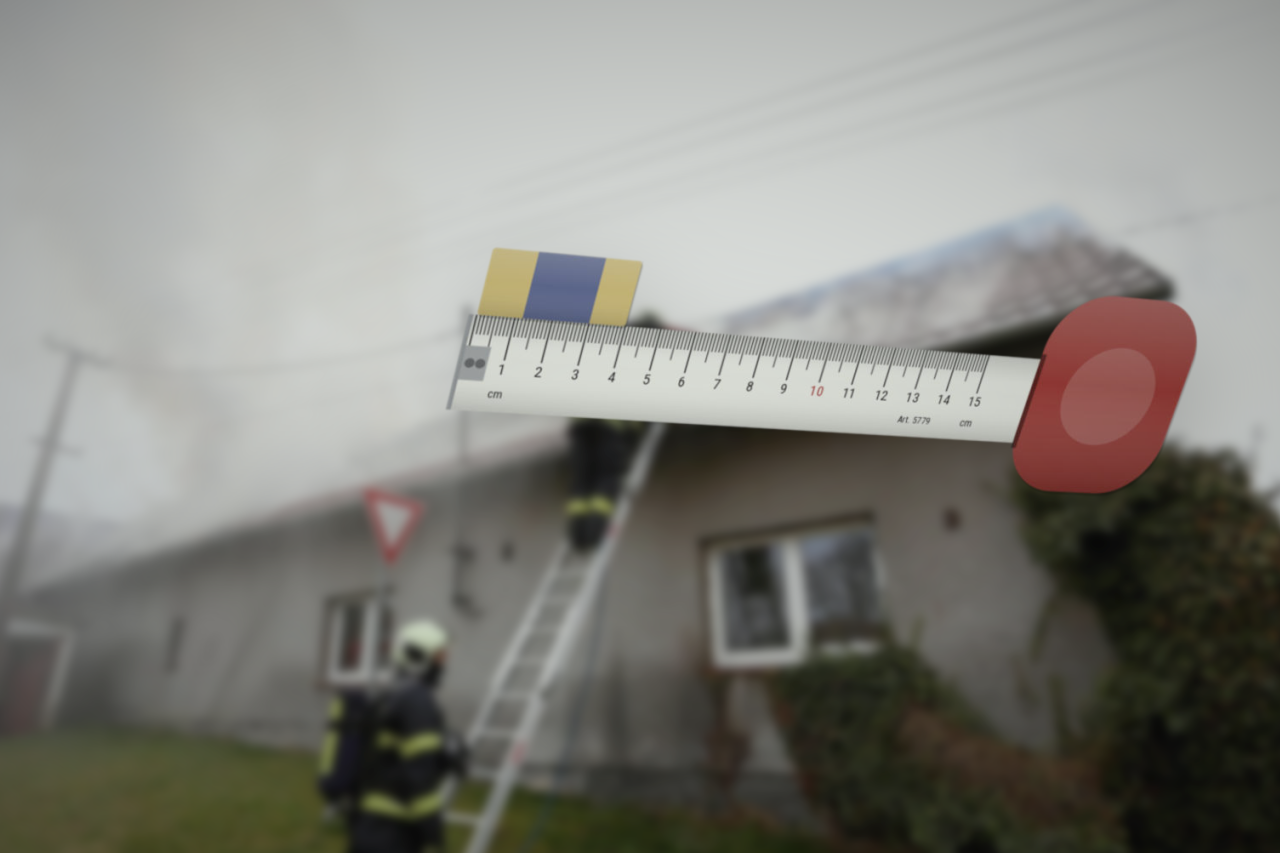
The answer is 4 cm
